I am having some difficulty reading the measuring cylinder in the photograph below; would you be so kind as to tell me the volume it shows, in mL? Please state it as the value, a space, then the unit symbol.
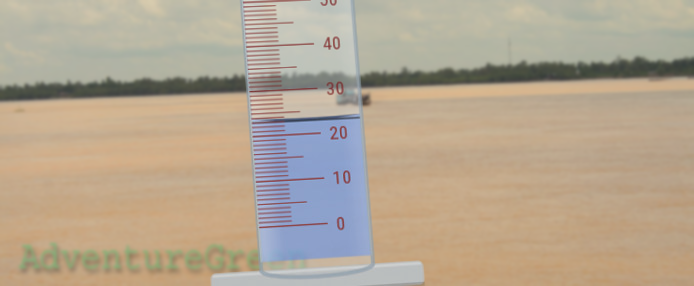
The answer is 23 mL
